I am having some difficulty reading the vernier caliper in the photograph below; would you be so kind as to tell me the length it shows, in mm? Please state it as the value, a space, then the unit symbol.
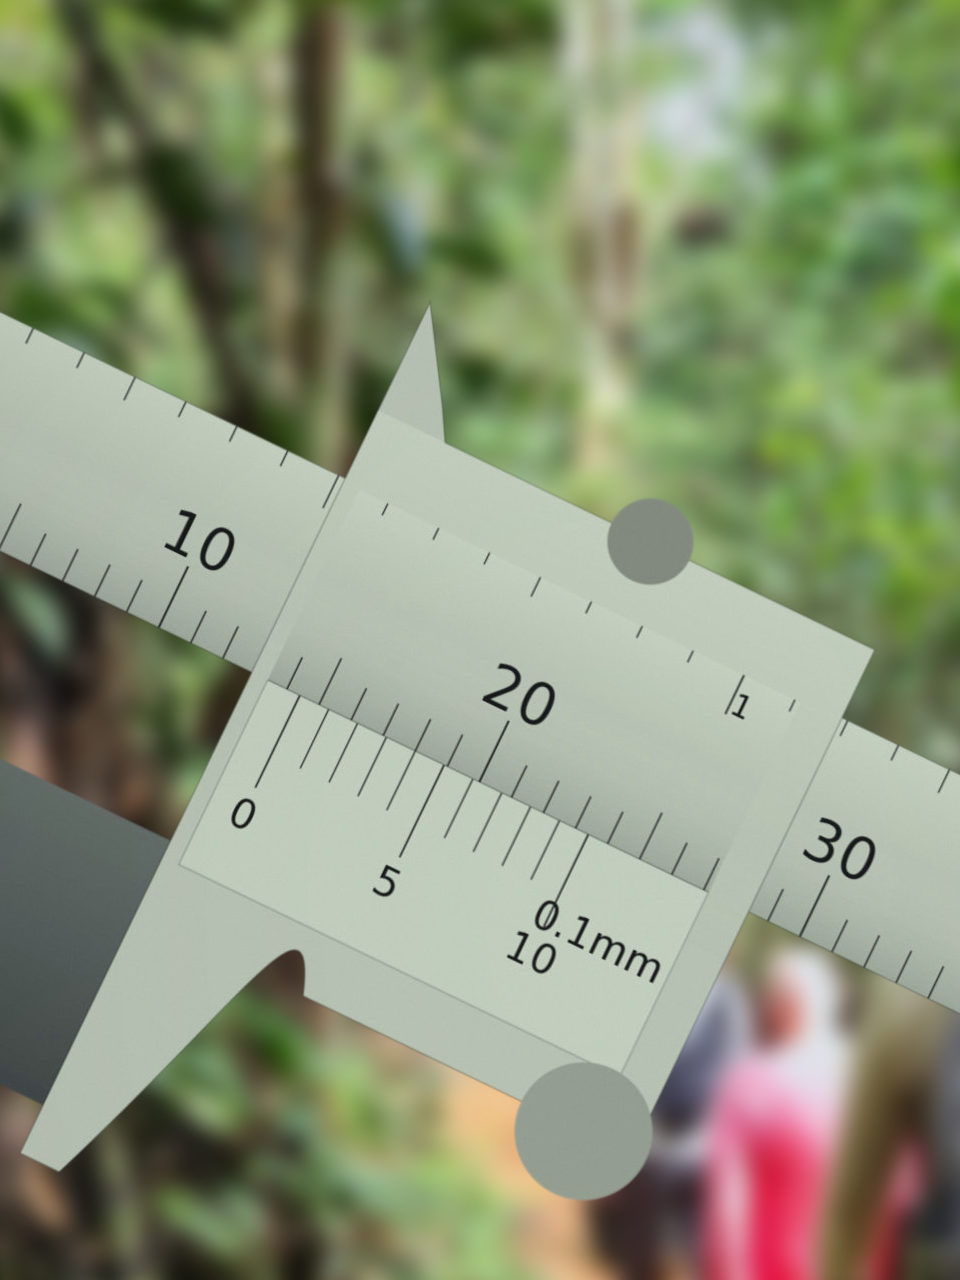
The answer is 14.4 mm
